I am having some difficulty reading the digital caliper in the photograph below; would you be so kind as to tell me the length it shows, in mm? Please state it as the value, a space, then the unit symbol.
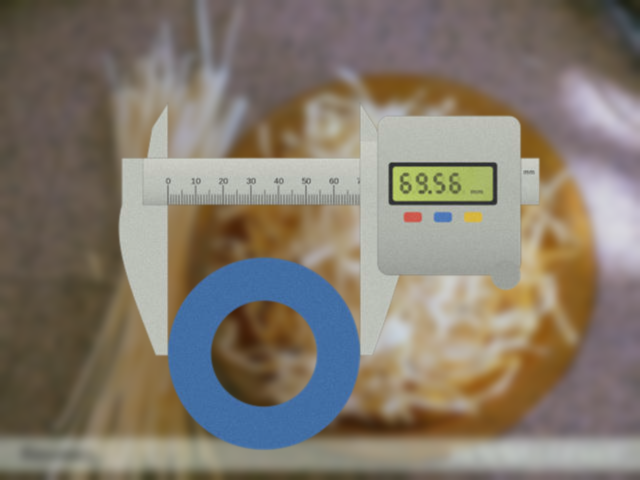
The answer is 69.56 mm
